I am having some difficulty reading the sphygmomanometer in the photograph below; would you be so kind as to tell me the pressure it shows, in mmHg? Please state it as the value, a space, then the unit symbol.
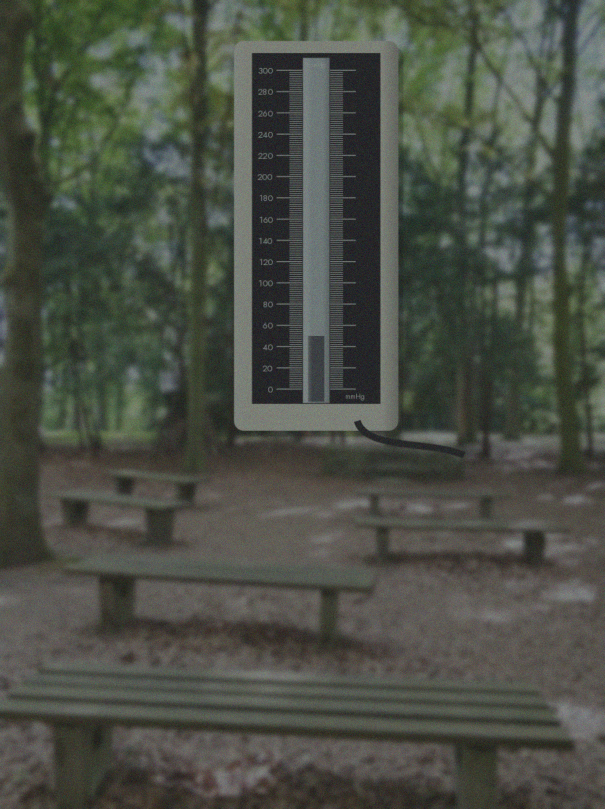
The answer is 50 mmHg
